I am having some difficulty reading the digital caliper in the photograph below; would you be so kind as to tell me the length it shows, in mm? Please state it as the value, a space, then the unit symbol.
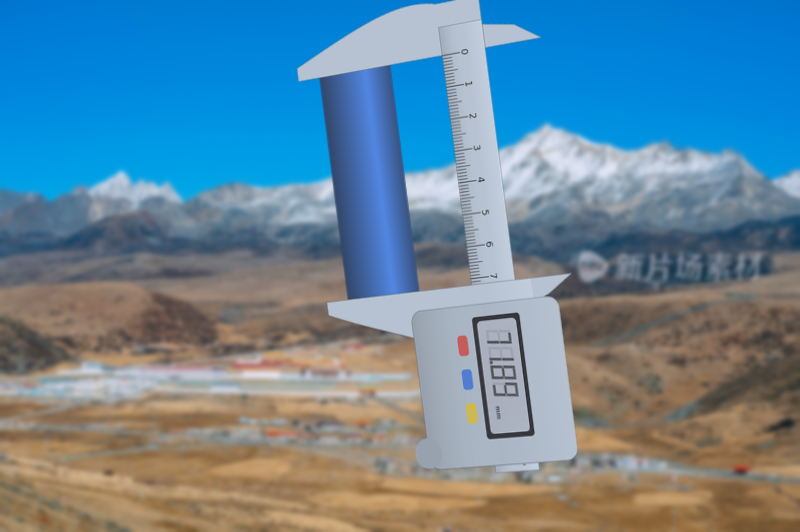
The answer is 71.89 mm
